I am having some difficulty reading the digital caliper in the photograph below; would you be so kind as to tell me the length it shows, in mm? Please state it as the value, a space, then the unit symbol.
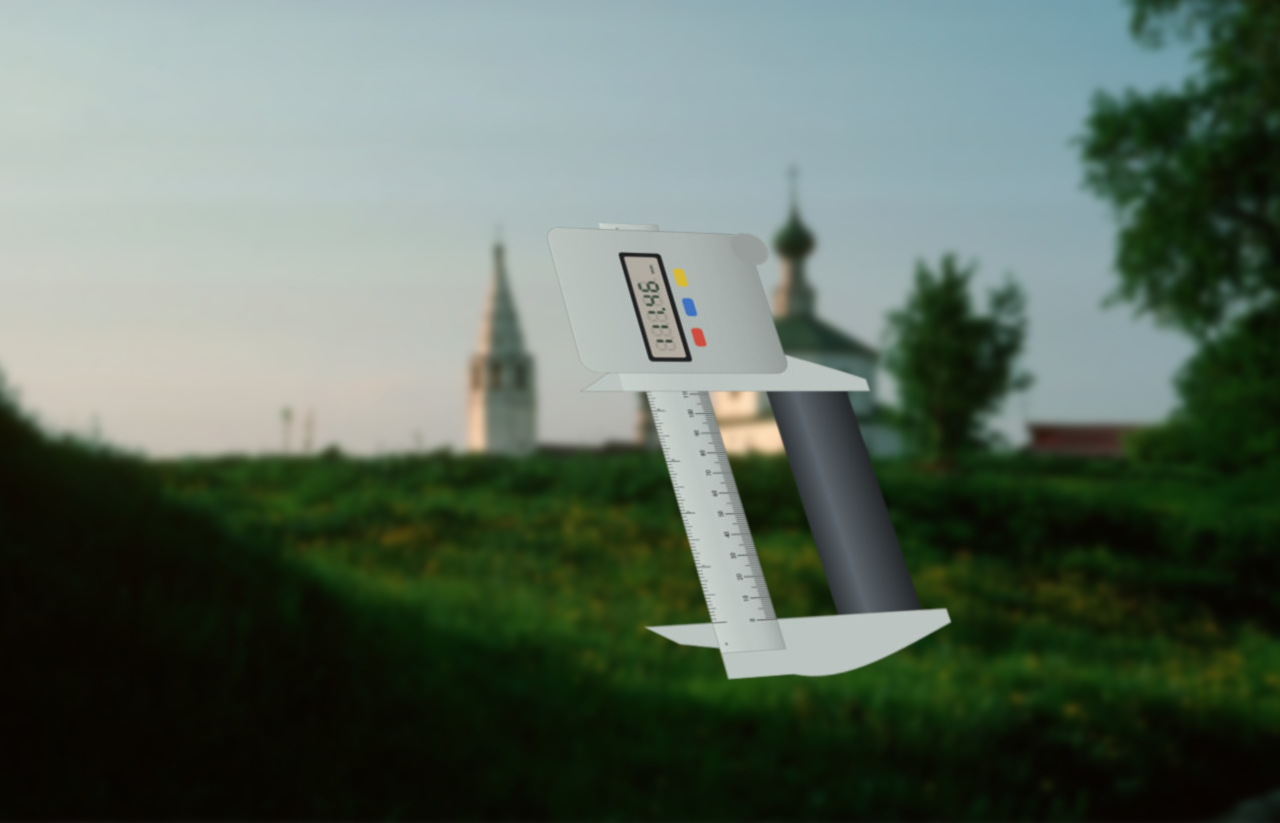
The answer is 111.46 mm
